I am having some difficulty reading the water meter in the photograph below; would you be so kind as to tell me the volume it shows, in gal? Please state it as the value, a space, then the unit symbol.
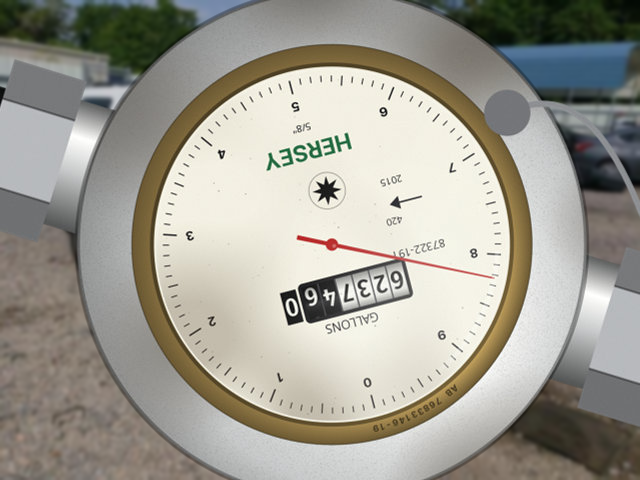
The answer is 6237458.2 gal
